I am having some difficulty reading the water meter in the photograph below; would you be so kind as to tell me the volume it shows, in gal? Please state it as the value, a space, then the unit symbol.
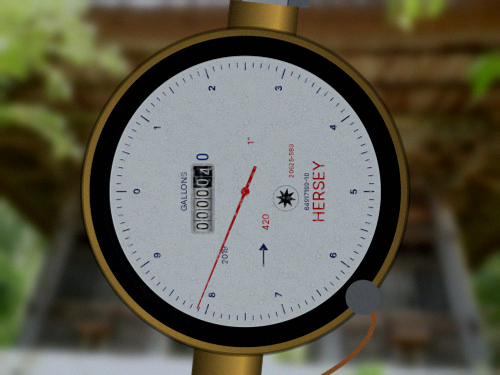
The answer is 38.1 gal
